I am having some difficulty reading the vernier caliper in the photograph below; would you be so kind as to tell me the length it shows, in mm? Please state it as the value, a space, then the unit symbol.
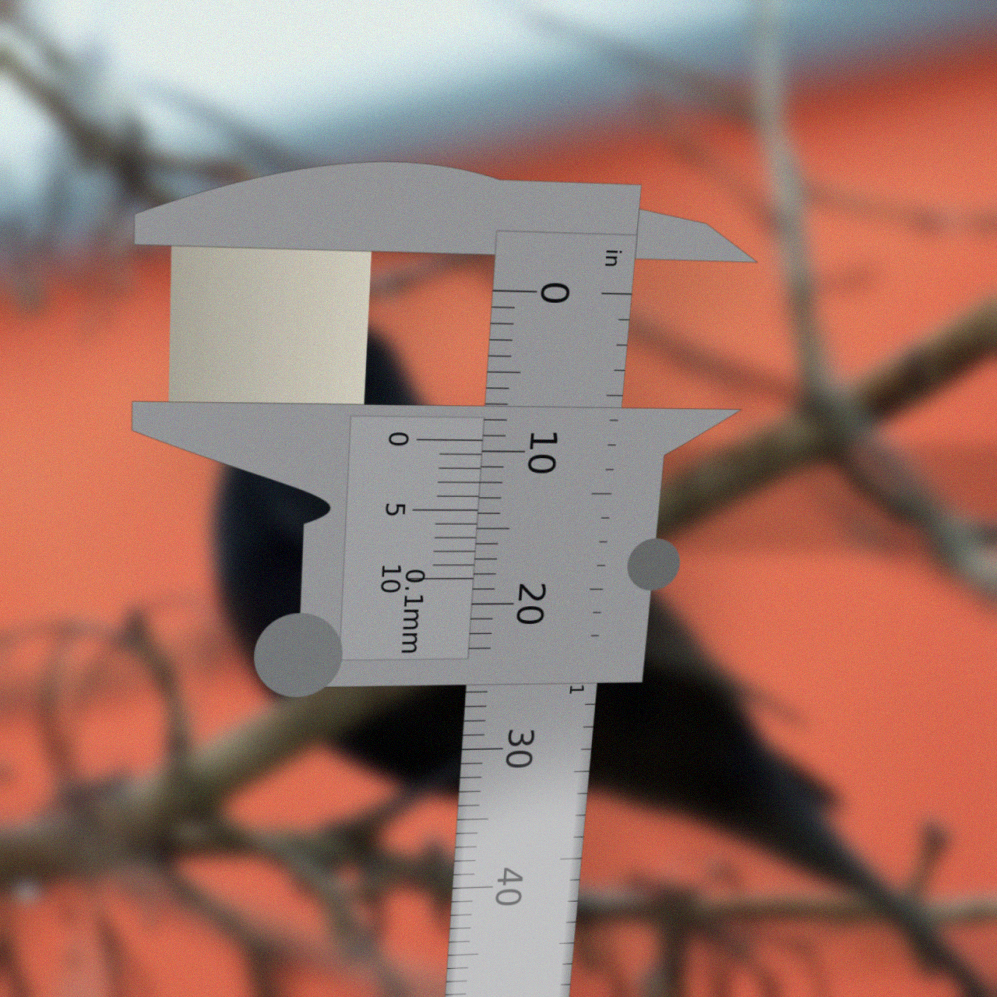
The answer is 9.3 mm
